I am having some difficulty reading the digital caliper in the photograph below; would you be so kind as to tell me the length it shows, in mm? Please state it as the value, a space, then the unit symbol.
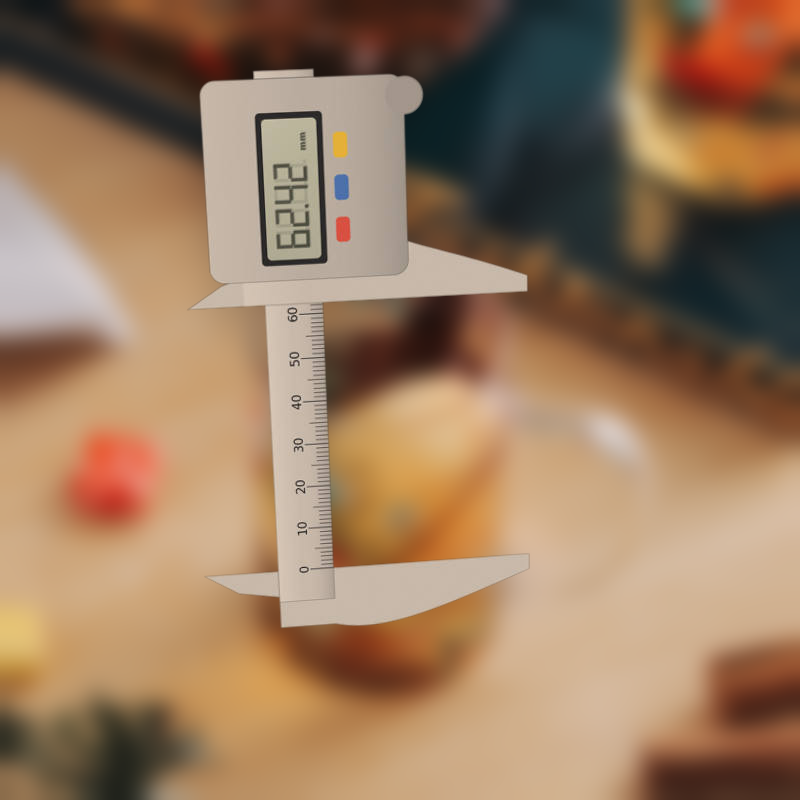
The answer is 62.42 mm
